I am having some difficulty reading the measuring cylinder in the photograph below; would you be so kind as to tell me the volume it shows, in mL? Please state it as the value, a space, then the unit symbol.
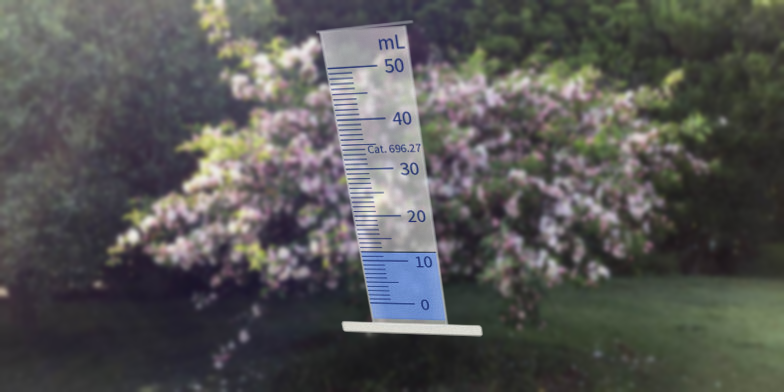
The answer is 12 mL
